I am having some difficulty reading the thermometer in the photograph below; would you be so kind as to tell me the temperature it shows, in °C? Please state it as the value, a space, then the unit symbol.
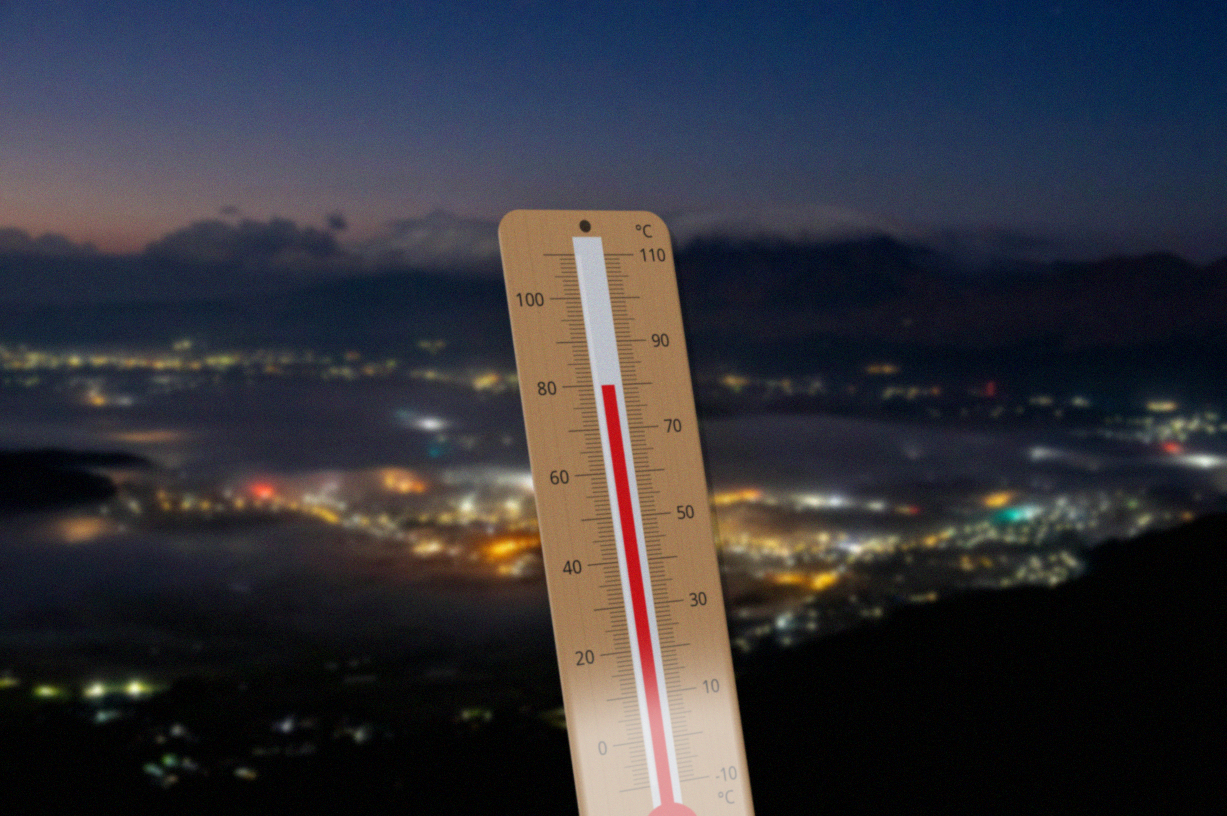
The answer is 80 °C
